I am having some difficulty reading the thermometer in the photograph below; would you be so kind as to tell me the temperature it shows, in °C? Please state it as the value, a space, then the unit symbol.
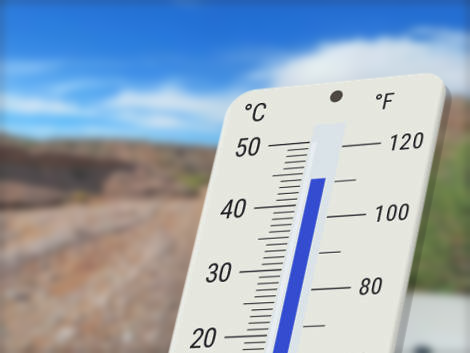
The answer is 44 °C
